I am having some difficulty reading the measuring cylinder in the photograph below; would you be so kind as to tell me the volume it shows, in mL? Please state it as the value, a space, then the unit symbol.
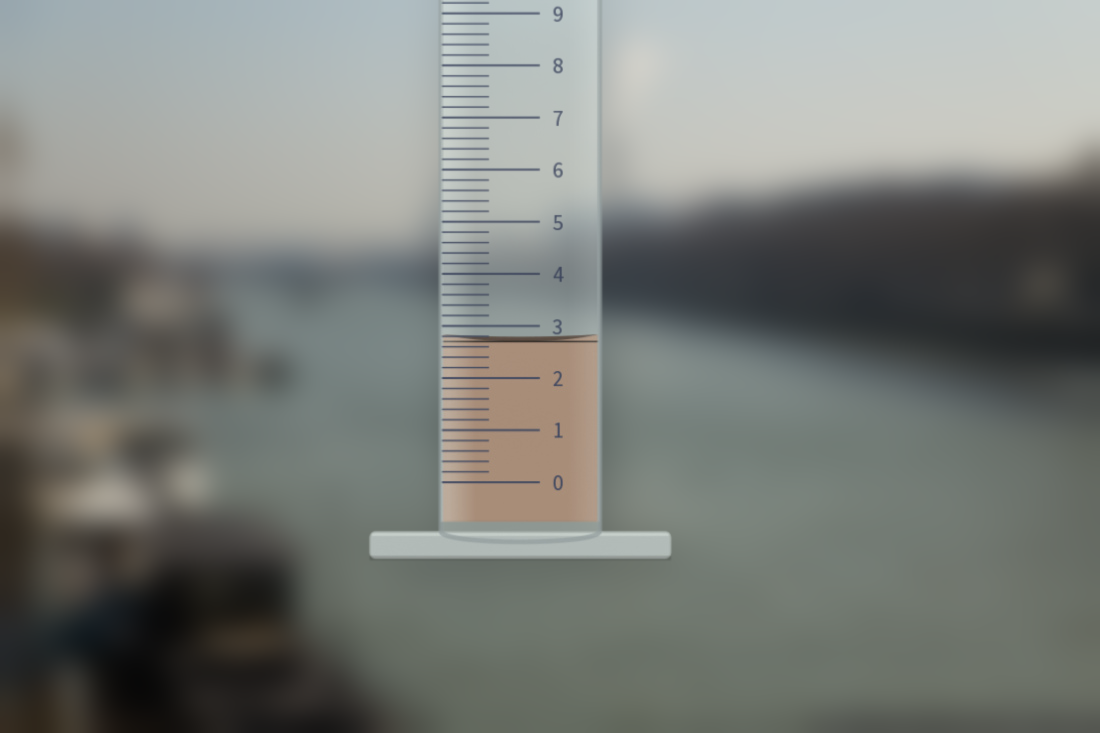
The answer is 2.7 mL
